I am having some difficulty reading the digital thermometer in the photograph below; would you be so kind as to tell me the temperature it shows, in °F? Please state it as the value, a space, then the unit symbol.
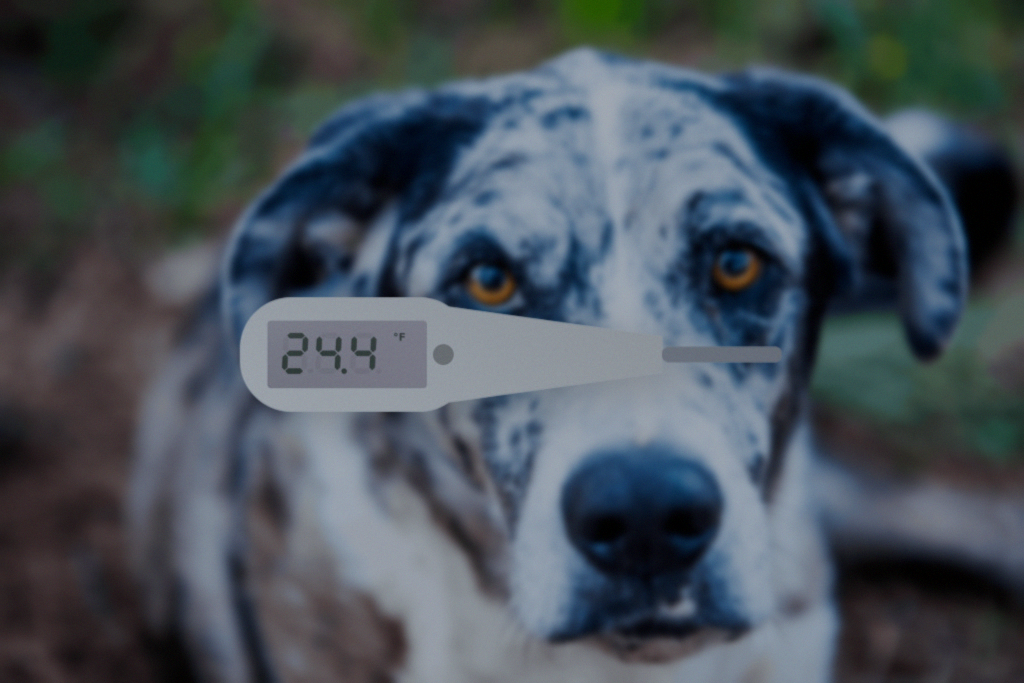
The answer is 24.4 °F
